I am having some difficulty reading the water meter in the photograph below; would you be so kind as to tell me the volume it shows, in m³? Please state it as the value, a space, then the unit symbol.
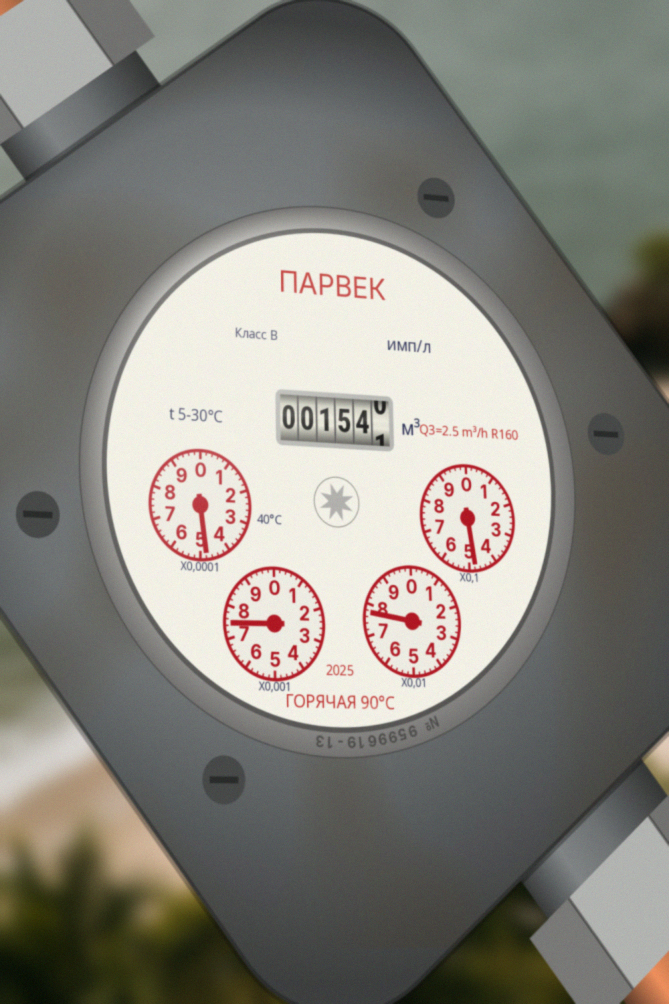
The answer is 1540.4774 m³
